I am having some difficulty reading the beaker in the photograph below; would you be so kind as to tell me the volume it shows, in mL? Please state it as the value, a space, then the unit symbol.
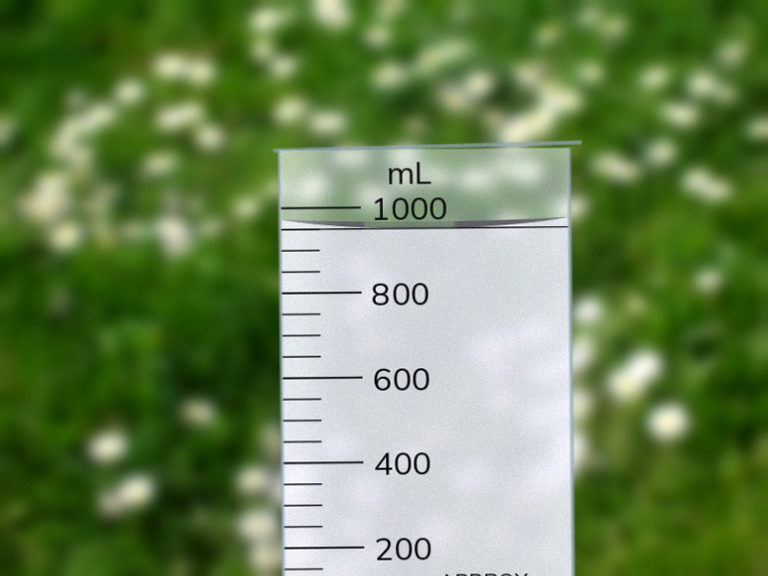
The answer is 950 mL
